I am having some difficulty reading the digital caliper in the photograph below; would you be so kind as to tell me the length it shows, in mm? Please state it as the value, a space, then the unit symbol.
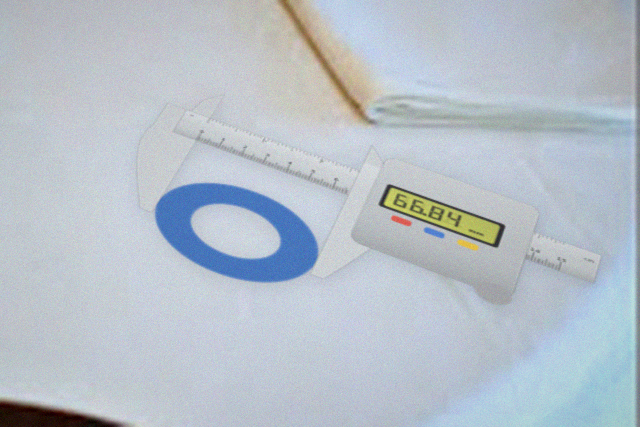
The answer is 66.84 mm
